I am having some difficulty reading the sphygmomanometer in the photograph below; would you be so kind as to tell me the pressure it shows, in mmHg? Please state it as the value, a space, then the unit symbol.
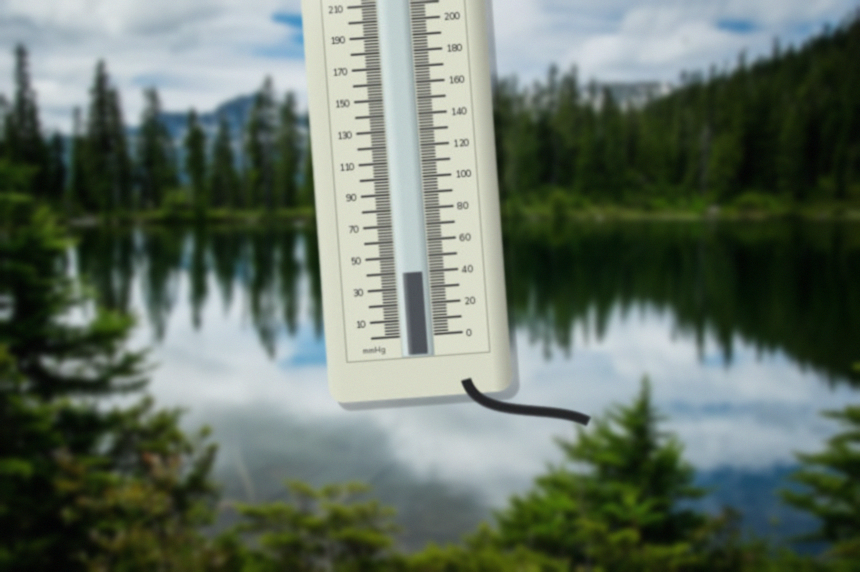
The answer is 40 mmHg
